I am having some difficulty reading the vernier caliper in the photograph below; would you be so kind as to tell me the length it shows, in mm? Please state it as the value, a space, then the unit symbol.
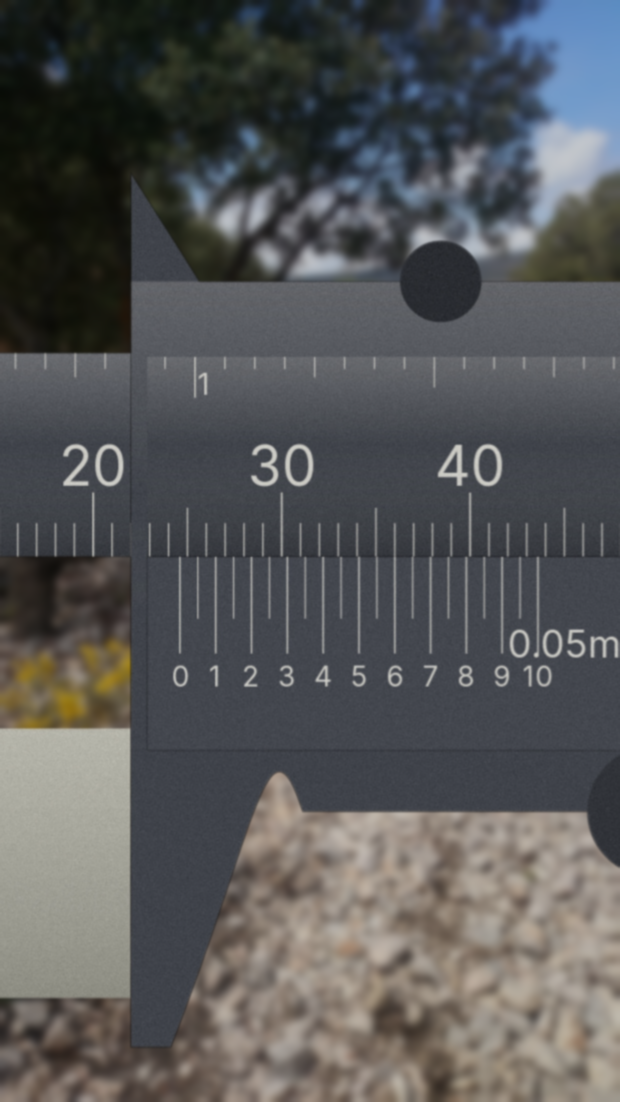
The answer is 24.6 mm
